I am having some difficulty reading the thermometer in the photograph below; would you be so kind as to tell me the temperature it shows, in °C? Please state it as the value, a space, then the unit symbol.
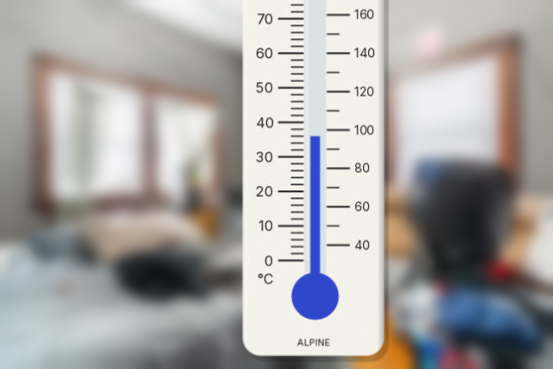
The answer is 36 °C
